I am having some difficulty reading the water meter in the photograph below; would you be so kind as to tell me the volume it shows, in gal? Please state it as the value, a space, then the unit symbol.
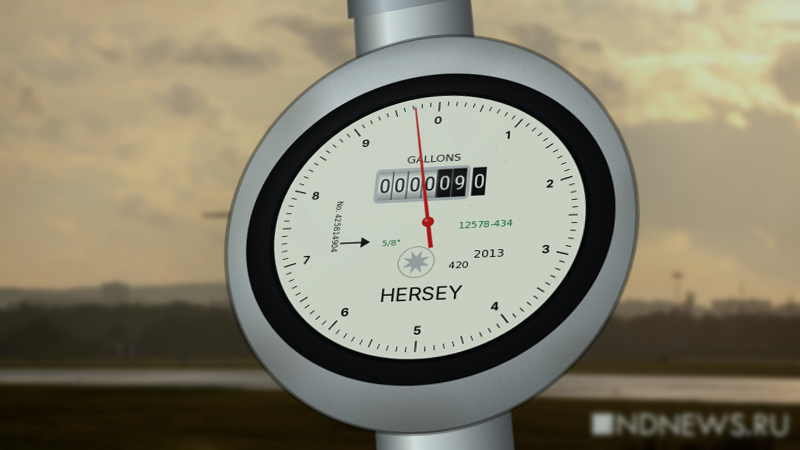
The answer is 89.7 gal
